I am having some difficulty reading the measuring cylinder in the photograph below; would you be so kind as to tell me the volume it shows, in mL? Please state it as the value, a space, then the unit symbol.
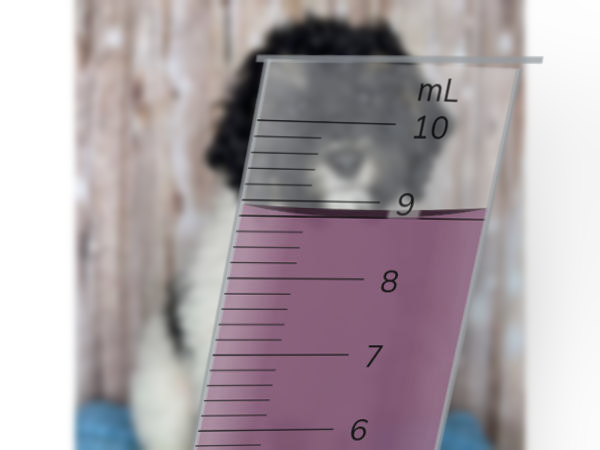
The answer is 8.8 mL
